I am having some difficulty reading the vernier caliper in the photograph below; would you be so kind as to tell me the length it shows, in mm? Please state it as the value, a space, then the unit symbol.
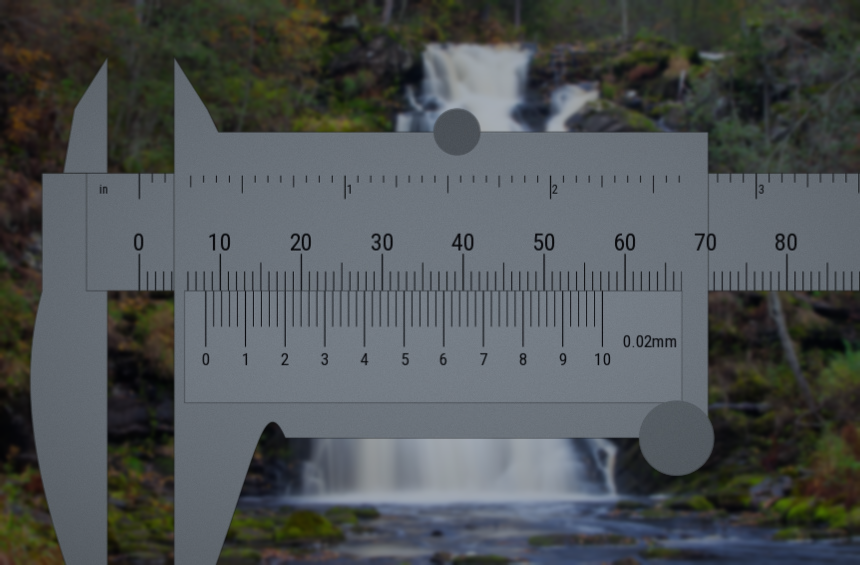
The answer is 8.2 mm
